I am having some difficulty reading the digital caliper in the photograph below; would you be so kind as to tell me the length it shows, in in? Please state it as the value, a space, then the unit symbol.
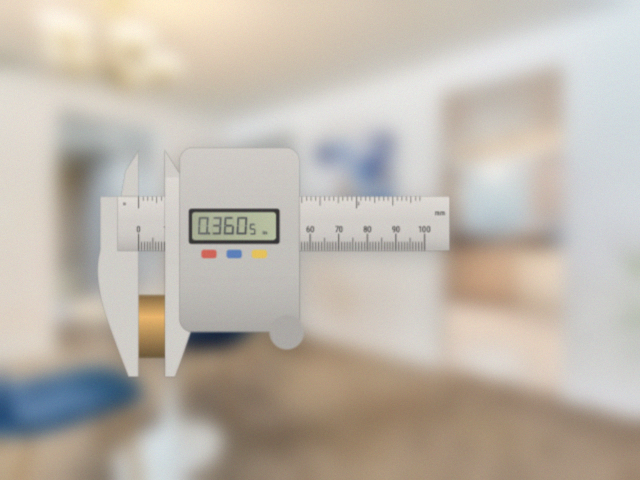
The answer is 0.3605 in
